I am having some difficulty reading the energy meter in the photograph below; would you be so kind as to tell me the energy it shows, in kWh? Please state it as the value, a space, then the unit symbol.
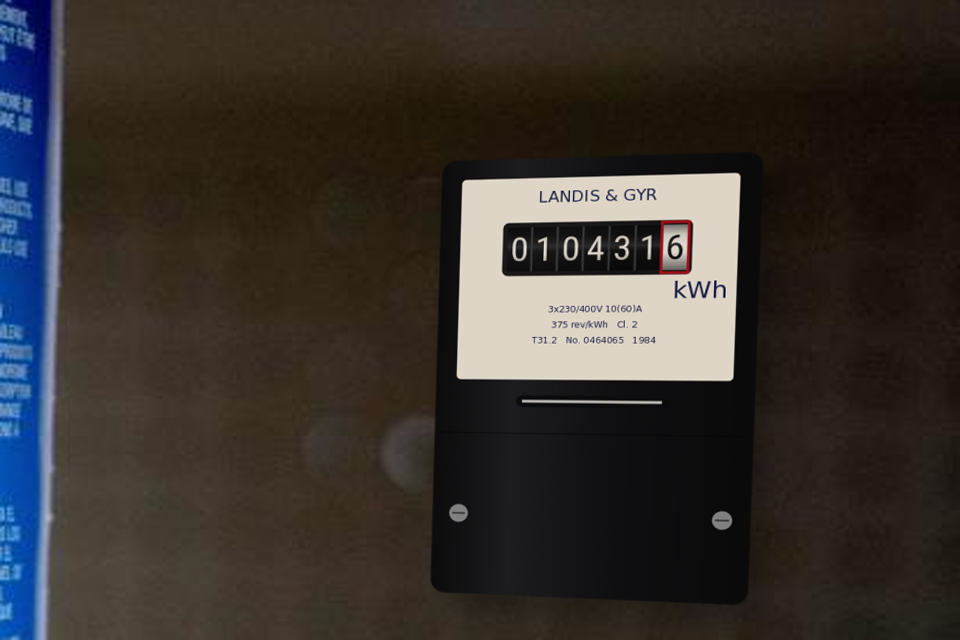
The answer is 10431.6 kWh
